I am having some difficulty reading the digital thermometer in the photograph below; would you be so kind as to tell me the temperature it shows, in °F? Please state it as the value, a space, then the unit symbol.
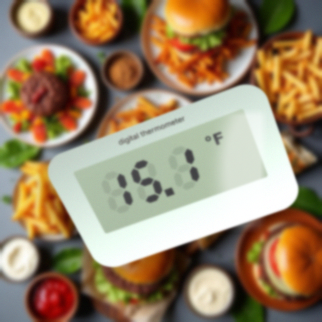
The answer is 15.1 °F
